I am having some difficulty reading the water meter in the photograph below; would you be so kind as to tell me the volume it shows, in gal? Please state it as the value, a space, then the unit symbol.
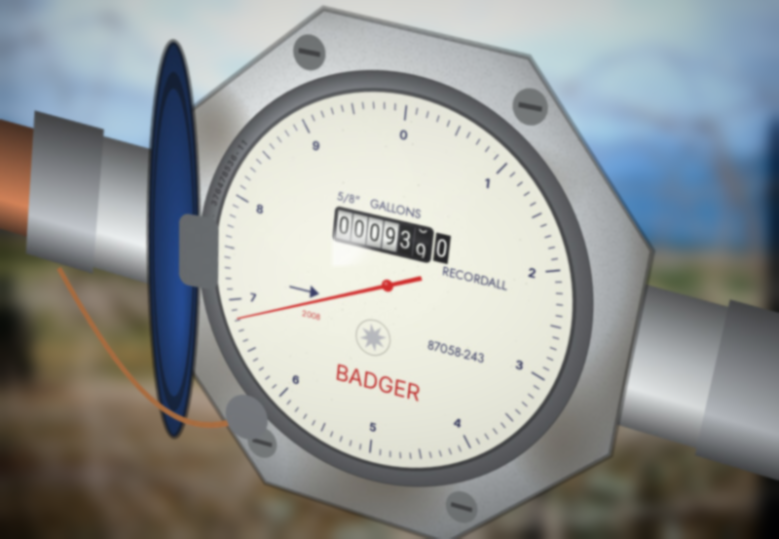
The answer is 9386.8 gal
